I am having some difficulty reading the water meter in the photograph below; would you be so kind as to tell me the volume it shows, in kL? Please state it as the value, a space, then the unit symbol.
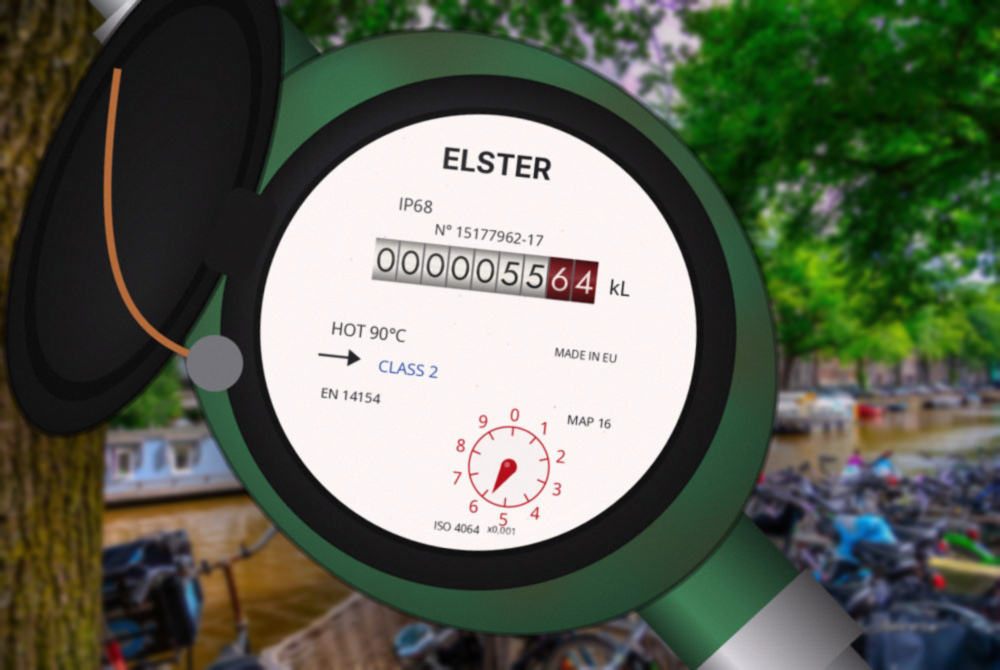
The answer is 55.645 kL
